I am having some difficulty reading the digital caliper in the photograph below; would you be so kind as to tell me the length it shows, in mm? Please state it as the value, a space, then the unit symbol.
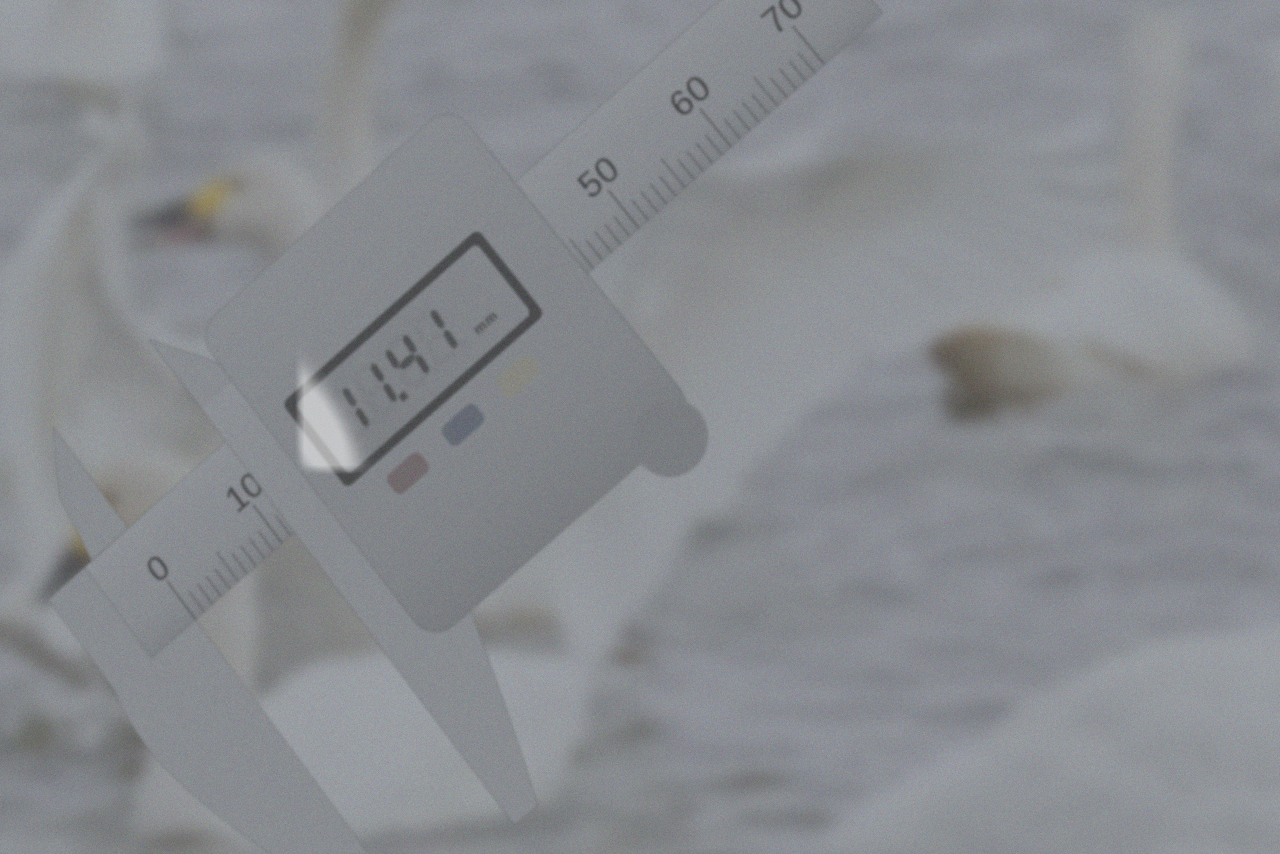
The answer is 11.41 mm
